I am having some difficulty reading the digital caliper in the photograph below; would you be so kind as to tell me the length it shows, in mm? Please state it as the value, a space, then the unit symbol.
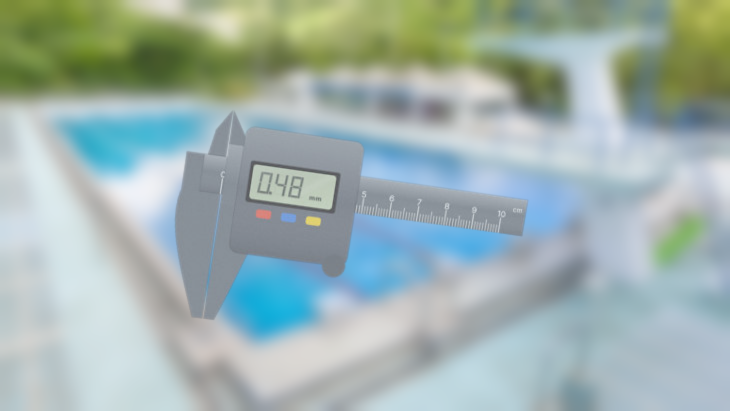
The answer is 0.48 mm
